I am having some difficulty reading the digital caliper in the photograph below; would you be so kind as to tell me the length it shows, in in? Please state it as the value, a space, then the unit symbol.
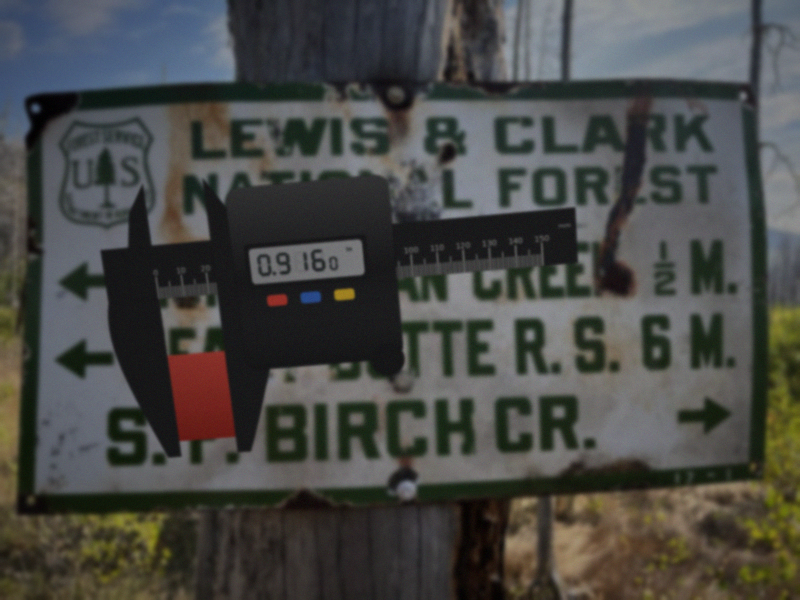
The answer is 0.9160 in
